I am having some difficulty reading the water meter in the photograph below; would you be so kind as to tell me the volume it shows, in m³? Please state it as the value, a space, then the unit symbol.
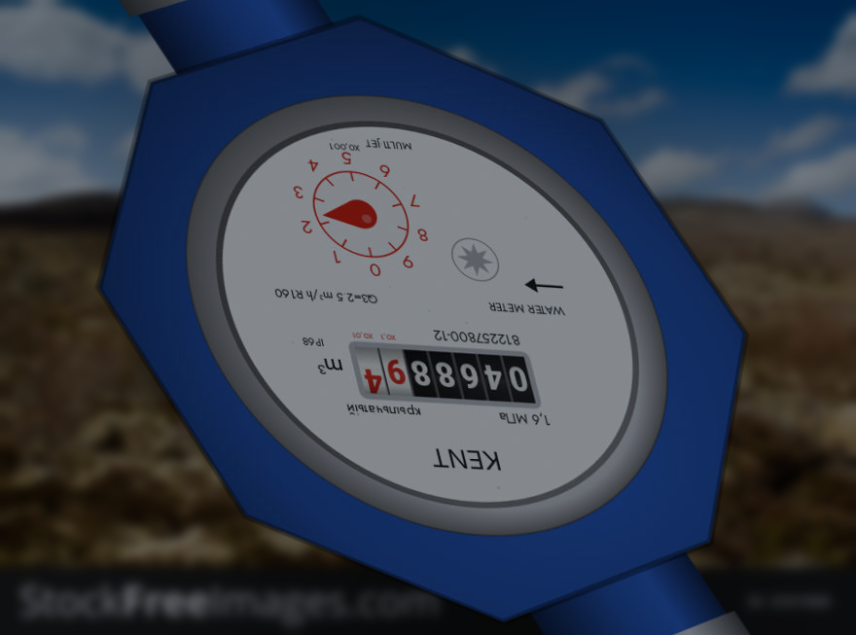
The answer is 4688.942 m³
